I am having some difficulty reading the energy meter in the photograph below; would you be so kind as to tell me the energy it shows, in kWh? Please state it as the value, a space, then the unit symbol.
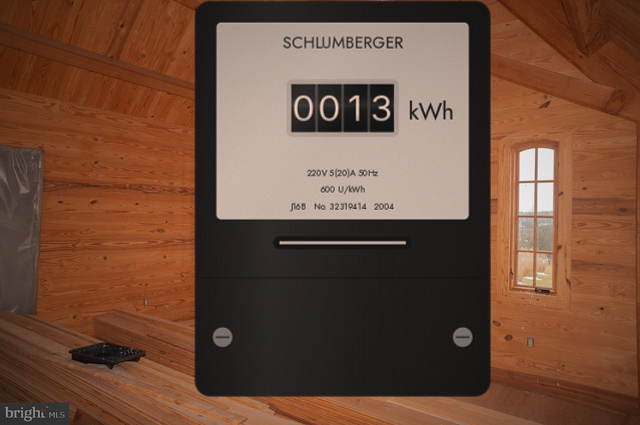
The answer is 13 kWh
